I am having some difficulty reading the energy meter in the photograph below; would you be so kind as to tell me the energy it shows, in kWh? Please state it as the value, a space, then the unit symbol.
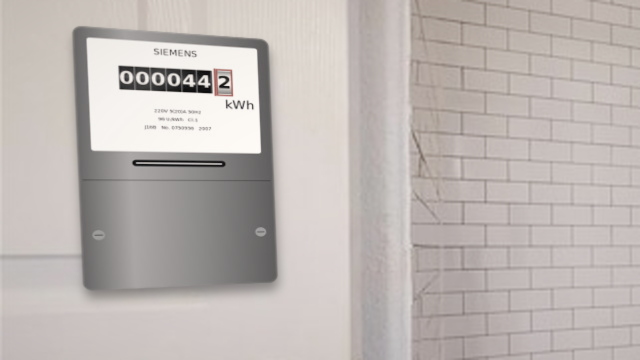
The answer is 44.2 kWh
